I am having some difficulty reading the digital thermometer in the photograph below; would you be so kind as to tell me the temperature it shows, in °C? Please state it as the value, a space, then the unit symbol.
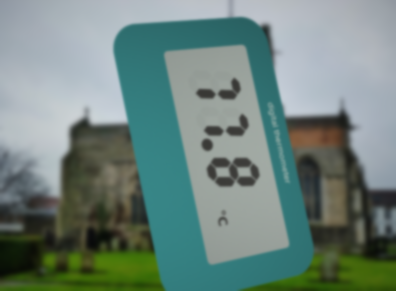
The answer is 77.8 °C
